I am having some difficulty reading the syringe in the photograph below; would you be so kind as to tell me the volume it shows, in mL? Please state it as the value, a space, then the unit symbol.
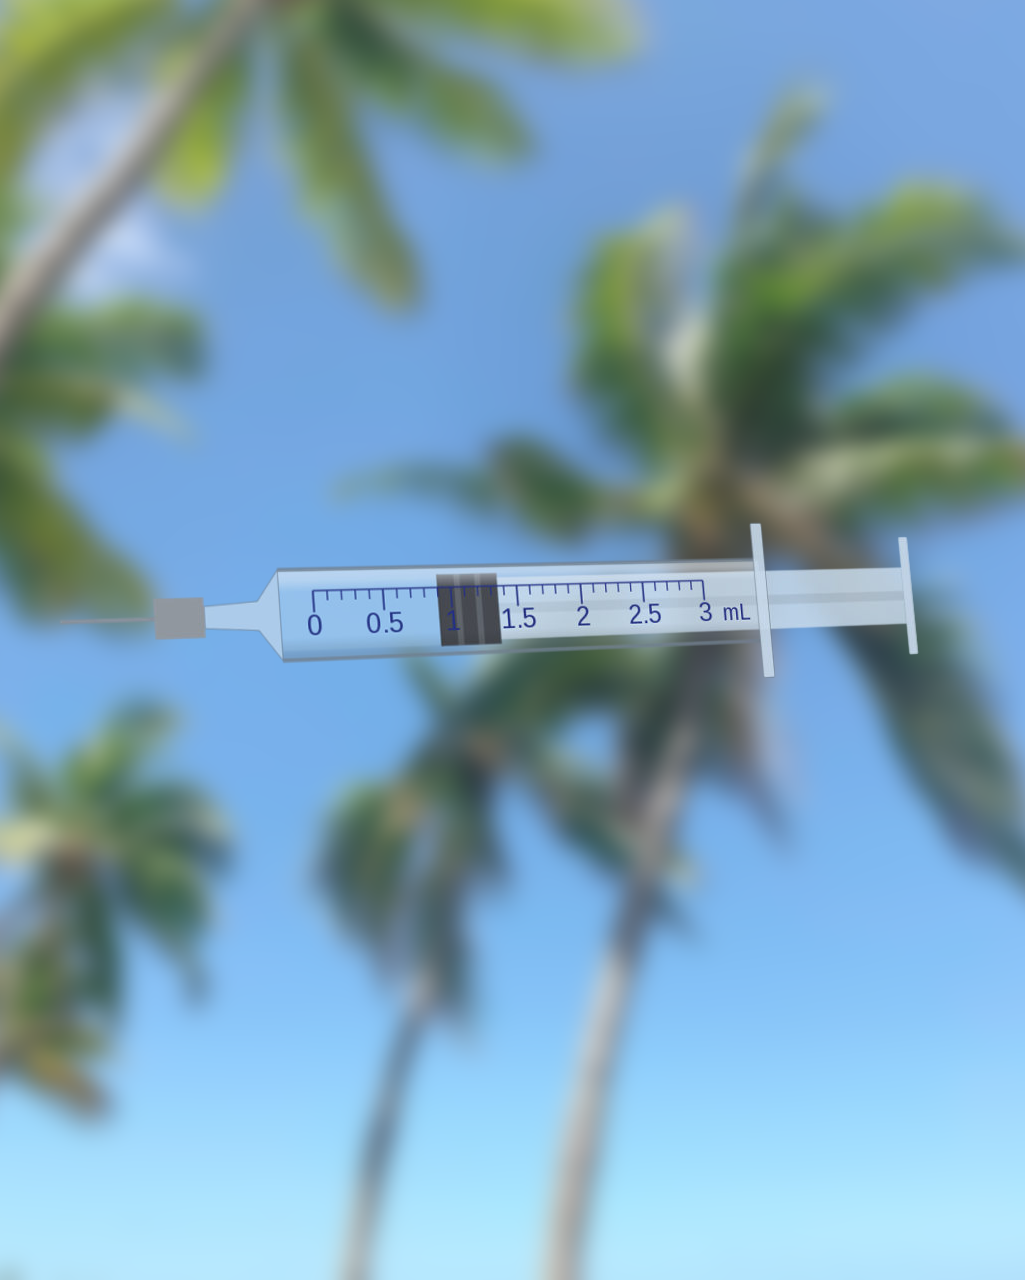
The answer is 0.9 mL
